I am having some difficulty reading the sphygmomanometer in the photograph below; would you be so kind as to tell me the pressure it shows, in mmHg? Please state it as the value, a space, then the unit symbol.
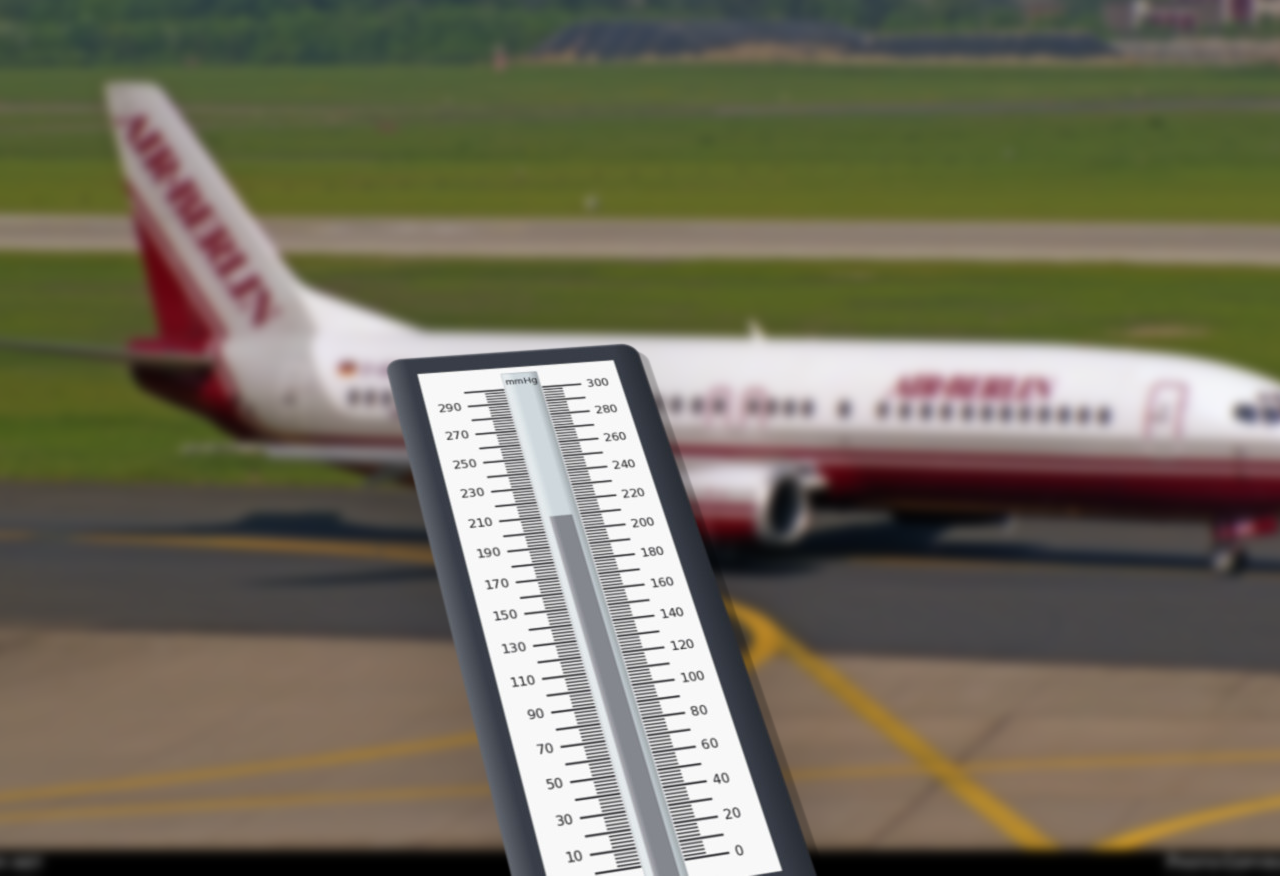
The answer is 210 mmHg
